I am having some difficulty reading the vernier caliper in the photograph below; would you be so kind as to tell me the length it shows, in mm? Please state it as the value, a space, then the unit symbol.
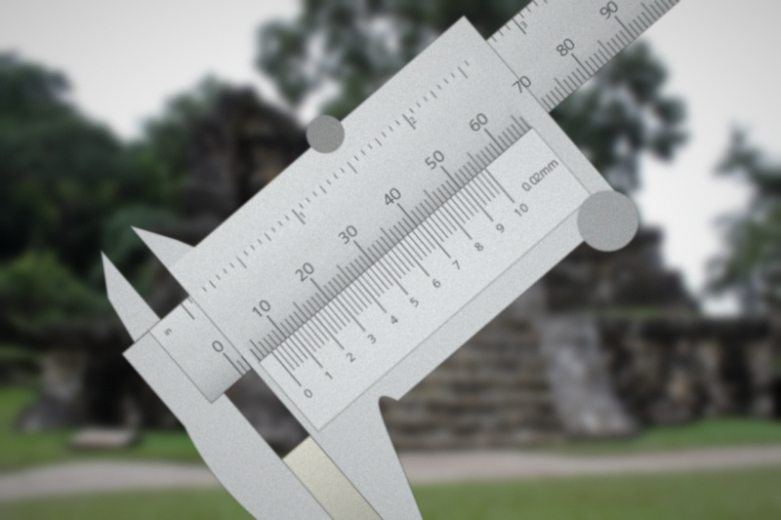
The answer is 6.5 mm
